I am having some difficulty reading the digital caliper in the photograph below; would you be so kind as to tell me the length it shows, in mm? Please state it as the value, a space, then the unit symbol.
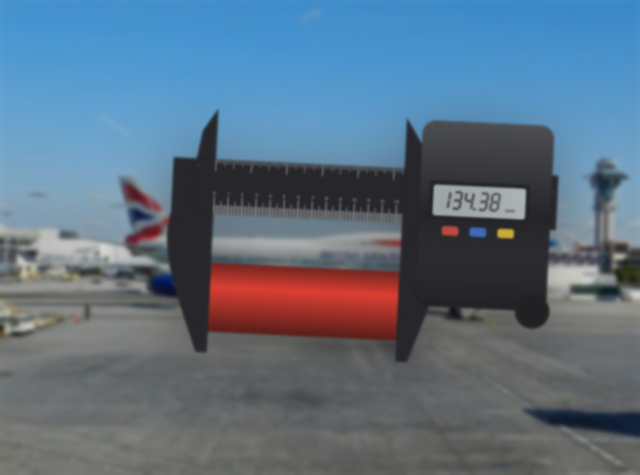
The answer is 134.38 mm
